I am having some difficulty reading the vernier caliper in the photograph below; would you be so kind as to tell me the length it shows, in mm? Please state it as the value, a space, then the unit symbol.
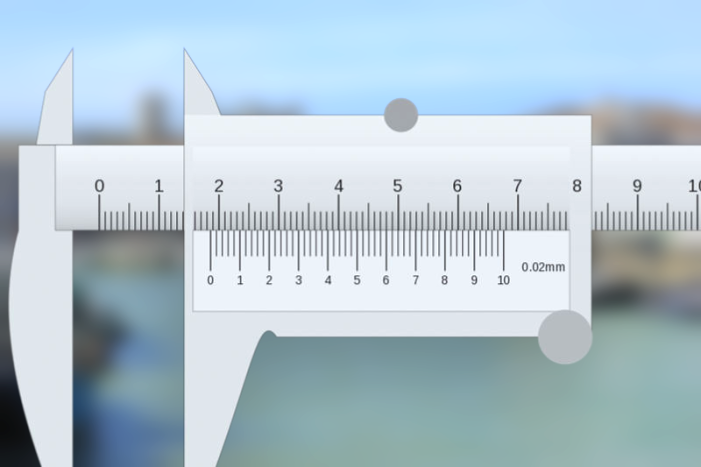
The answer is 18.6 mm
